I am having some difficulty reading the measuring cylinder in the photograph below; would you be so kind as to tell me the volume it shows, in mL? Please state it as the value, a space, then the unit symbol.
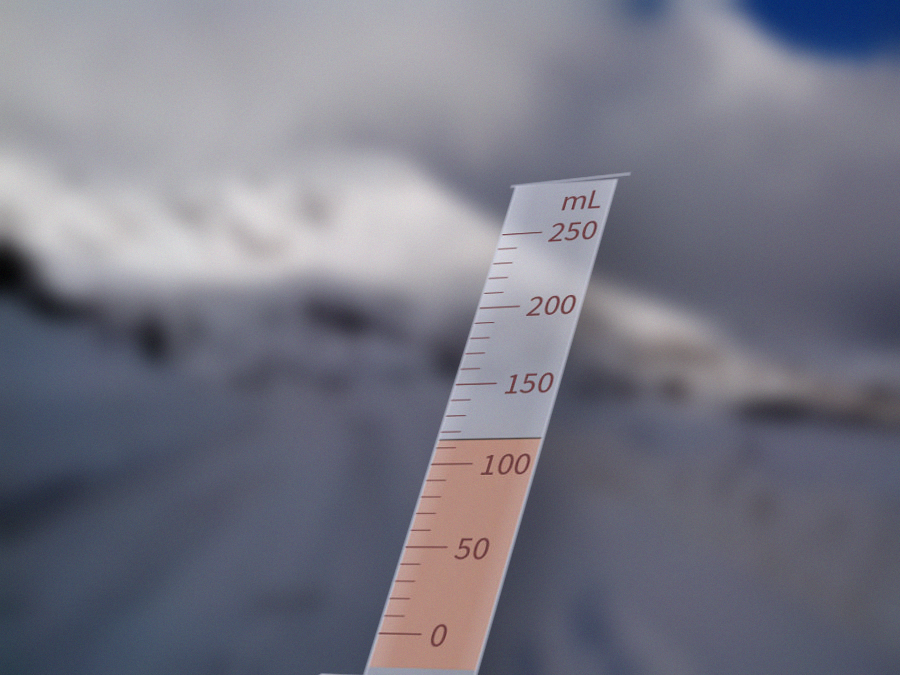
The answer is 115 mL
